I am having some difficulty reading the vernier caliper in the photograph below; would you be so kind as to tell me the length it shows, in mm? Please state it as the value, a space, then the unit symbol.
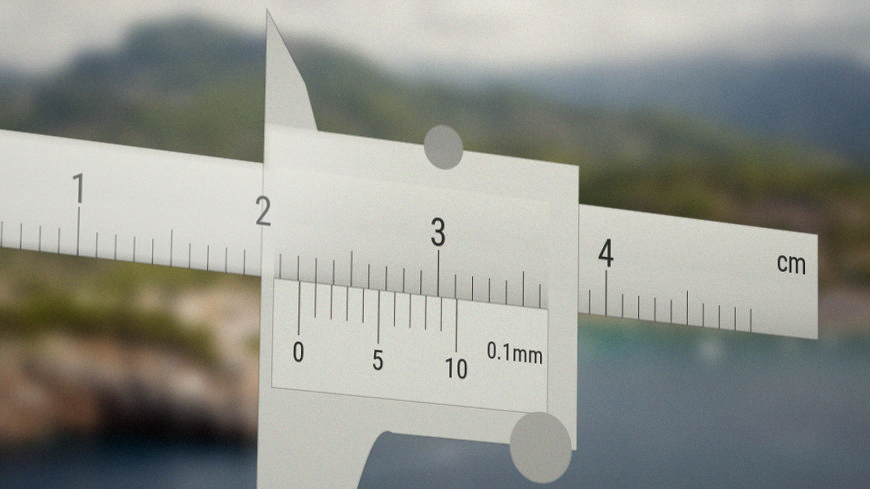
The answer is 22.1 mm
